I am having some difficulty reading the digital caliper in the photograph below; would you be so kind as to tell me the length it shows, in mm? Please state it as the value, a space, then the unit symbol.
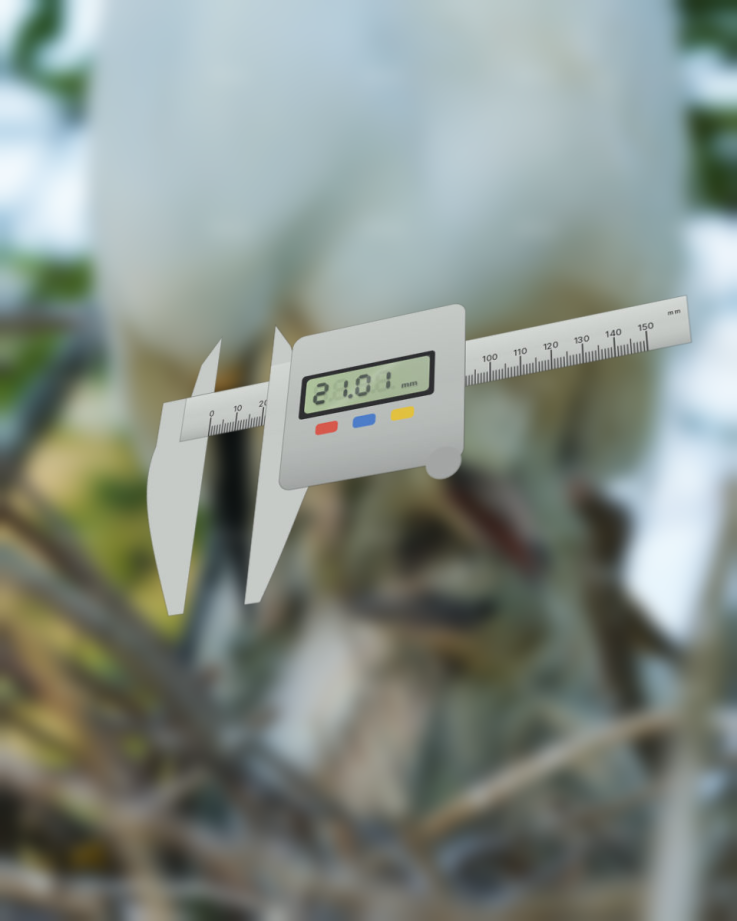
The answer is 21.01 mm
